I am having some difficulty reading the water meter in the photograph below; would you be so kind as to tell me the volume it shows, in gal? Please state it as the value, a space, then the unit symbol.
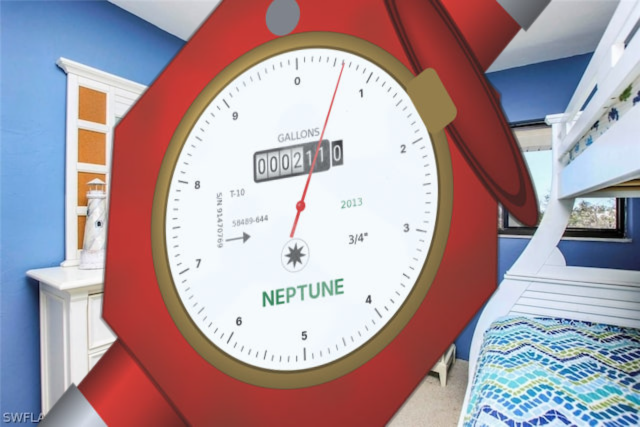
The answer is 2110.6 gal
